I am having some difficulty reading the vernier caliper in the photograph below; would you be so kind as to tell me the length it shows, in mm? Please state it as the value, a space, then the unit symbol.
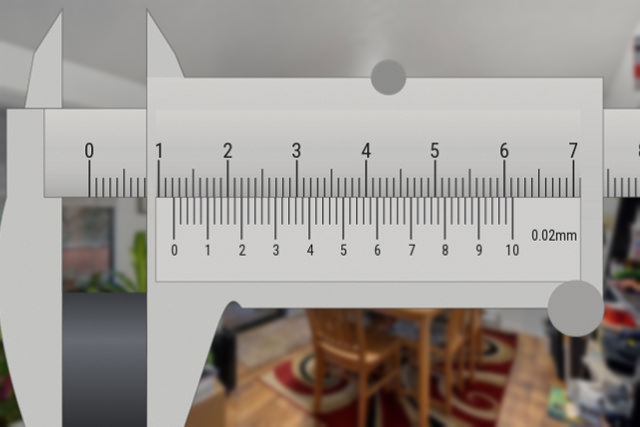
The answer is 12.2 mm
